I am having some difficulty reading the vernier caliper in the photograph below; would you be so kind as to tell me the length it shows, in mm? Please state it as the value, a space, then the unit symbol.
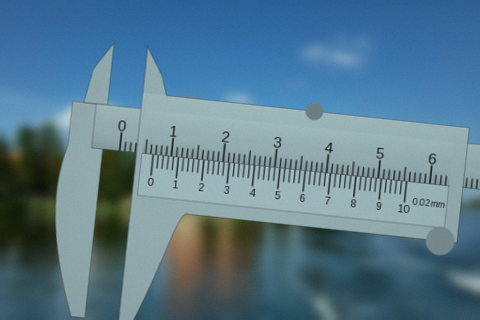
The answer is 6.5 mm
